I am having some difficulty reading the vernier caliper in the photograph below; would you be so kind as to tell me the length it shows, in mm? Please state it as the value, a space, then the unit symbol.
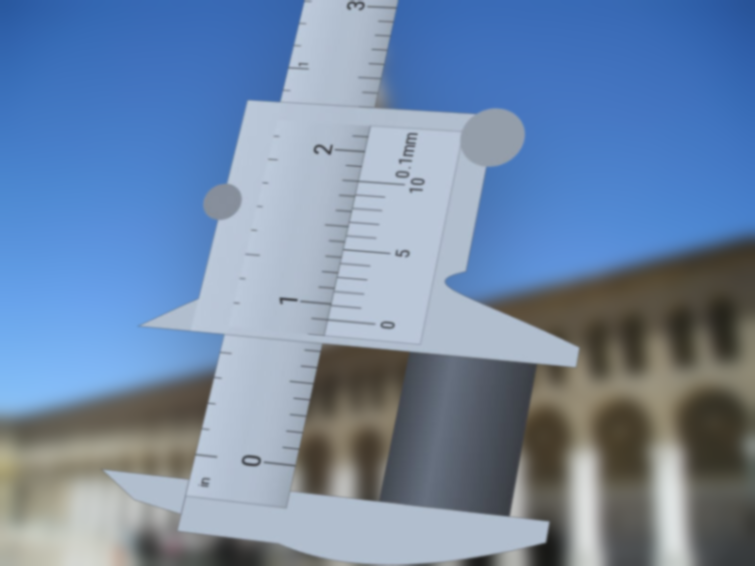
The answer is 9.0 mm
